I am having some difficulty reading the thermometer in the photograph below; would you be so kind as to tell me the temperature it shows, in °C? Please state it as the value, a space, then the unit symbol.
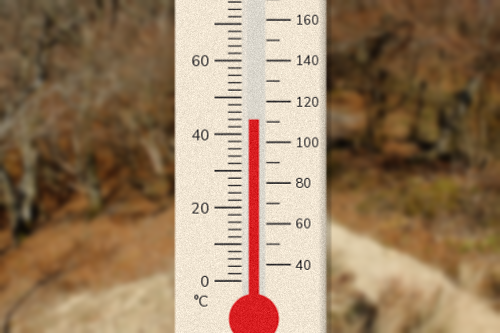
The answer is 44 °C
